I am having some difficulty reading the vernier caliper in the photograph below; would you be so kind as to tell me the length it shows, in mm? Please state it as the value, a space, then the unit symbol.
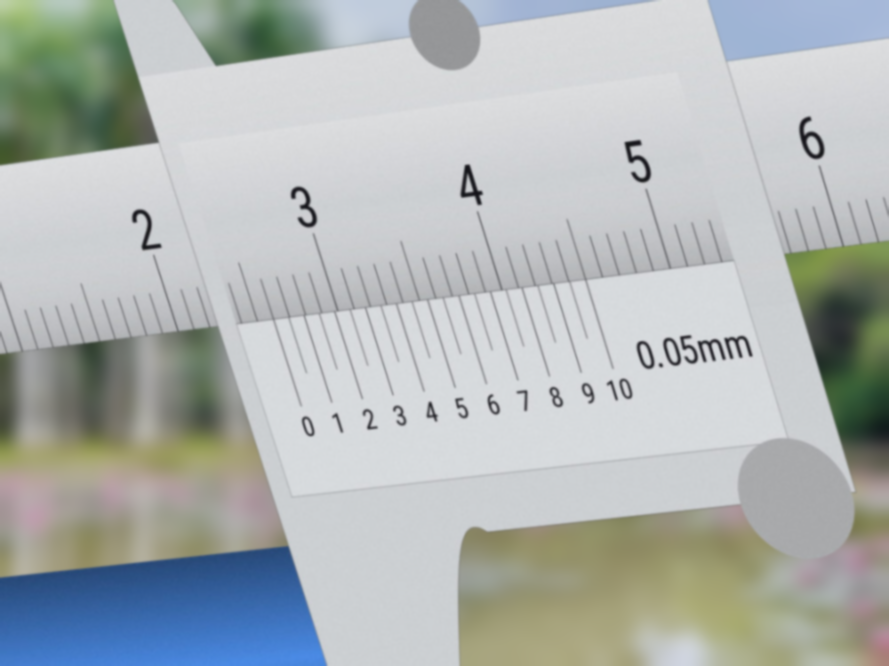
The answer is 26.0 mm
